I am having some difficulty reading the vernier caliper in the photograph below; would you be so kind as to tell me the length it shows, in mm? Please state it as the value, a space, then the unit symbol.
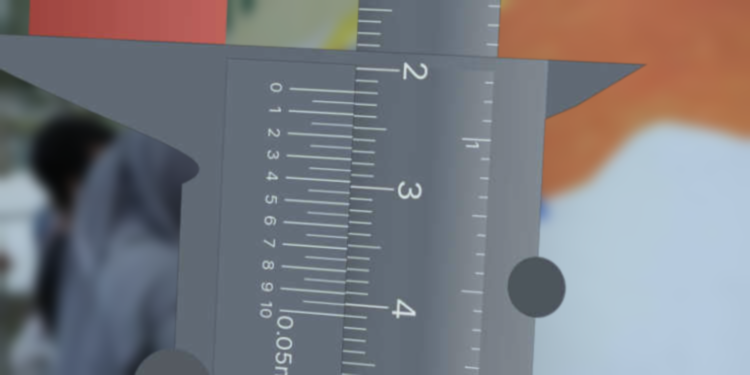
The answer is 22.0 mm
